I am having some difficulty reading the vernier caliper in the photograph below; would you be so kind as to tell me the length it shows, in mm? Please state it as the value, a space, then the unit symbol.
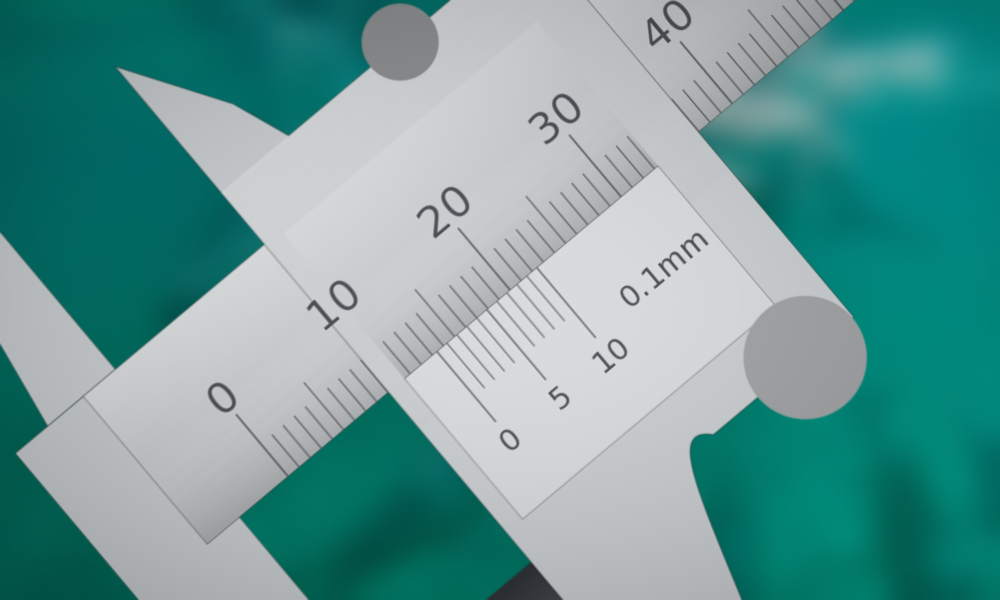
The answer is 13.4 mm
